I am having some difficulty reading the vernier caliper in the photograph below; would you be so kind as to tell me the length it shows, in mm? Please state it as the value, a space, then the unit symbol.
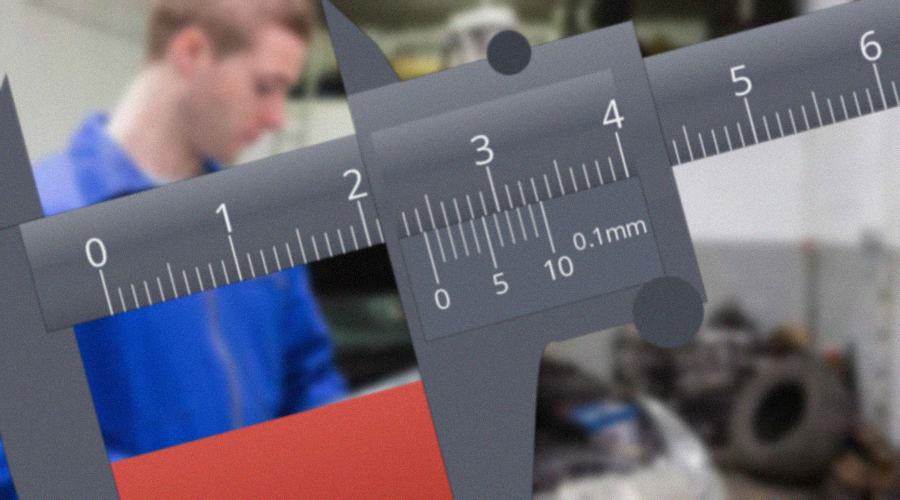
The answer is 24.2 mm
